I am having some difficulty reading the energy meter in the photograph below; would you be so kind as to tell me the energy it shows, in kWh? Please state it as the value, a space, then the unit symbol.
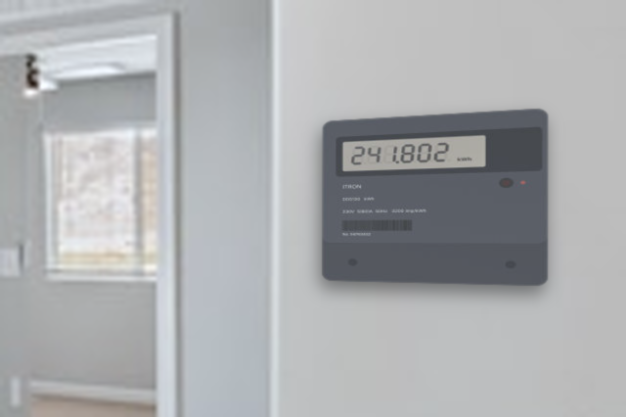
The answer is 241.802 kWh
